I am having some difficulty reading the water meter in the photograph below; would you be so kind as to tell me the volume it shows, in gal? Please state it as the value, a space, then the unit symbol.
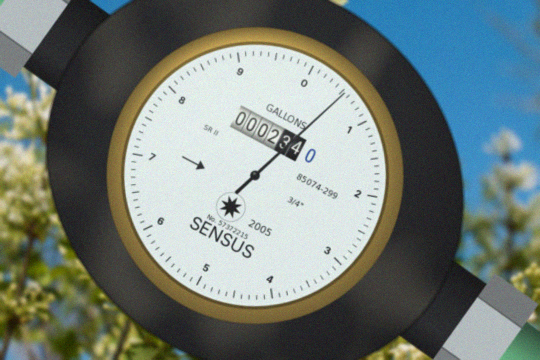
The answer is 2340.5 gal
